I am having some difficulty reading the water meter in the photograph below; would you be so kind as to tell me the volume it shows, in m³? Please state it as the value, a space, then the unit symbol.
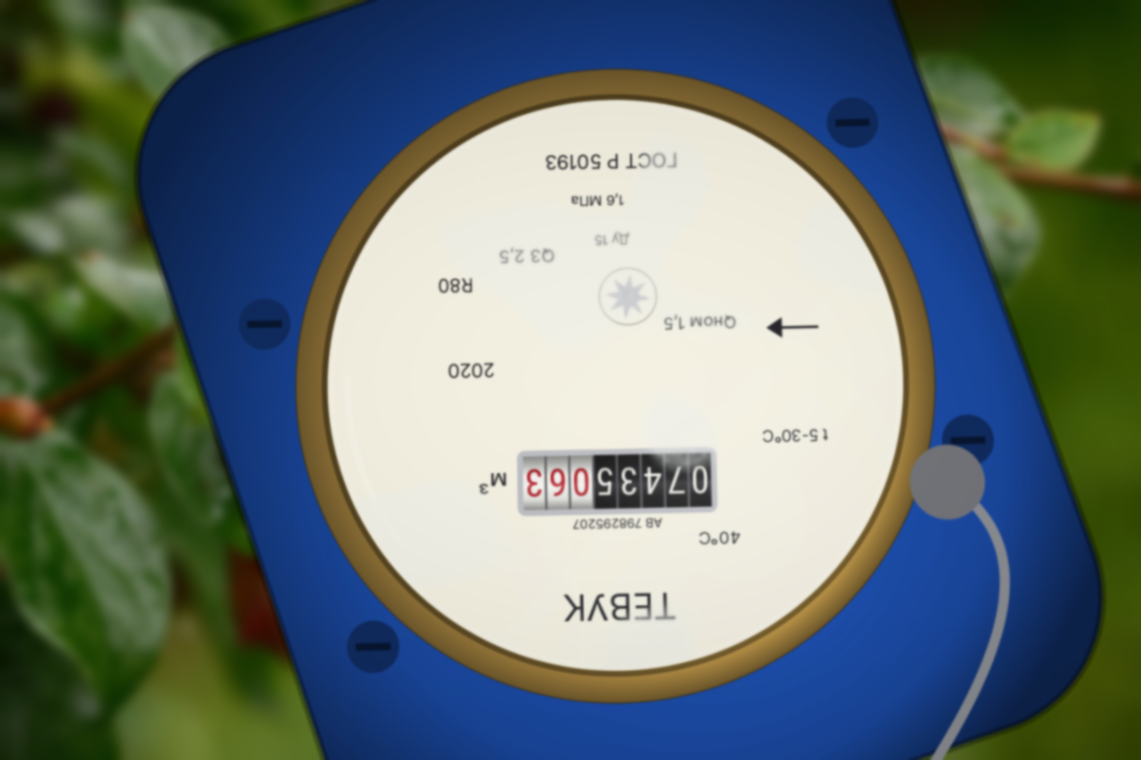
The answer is 7435.063 m³
